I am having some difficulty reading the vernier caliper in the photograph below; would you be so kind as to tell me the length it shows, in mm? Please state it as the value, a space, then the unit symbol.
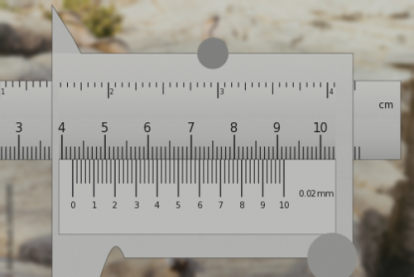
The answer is 42.5 mm
